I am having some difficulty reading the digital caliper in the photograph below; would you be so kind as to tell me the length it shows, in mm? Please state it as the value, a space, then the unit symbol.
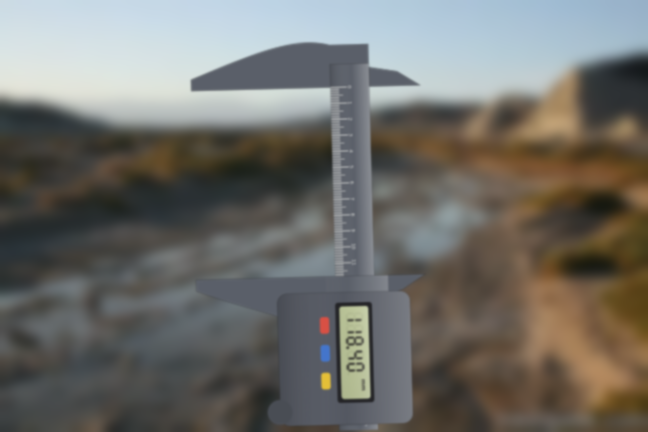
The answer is 118.40 mm
